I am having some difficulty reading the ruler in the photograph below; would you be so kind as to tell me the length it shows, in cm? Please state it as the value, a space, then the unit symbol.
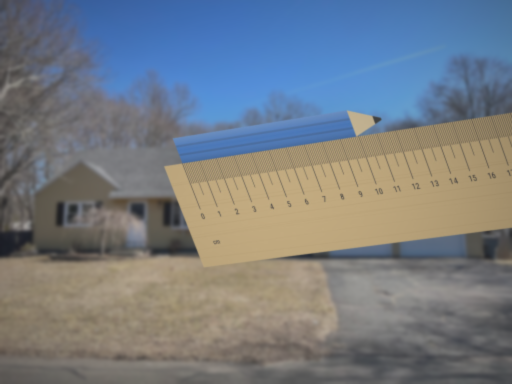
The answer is 11.5 cm
